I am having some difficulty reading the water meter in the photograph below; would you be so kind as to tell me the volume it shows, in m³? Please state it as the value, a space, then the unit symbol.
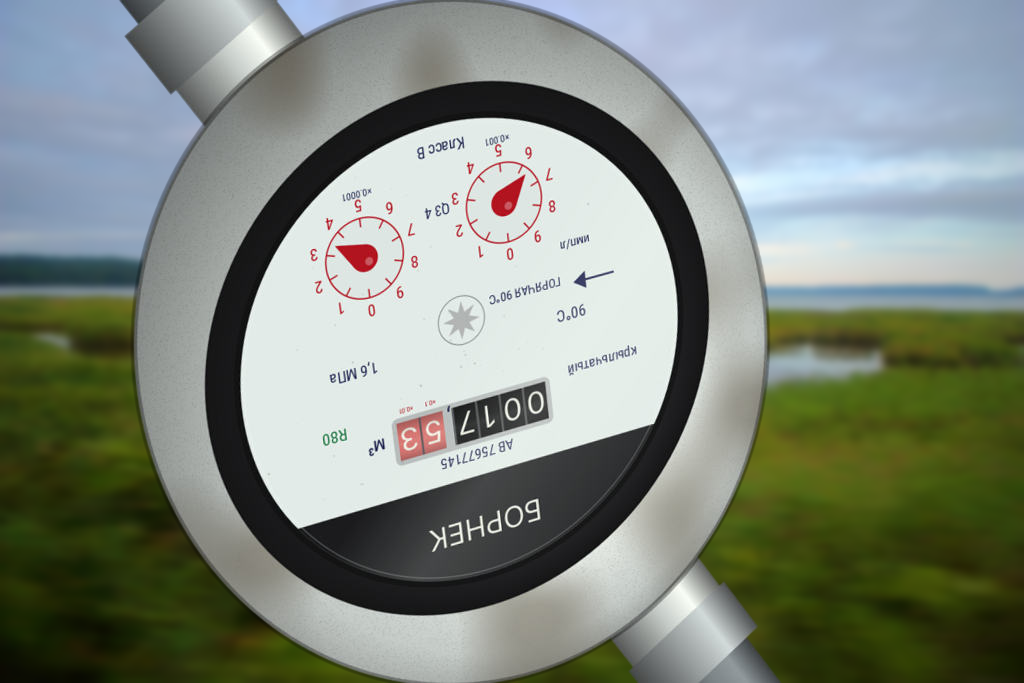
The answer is 17.5363 m³
